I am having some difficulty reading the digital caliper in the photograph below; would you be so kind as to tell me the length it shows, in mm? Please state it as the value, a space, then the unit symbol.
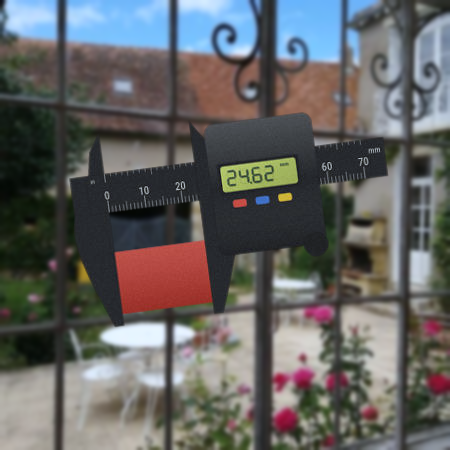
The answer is 24.62 mm
